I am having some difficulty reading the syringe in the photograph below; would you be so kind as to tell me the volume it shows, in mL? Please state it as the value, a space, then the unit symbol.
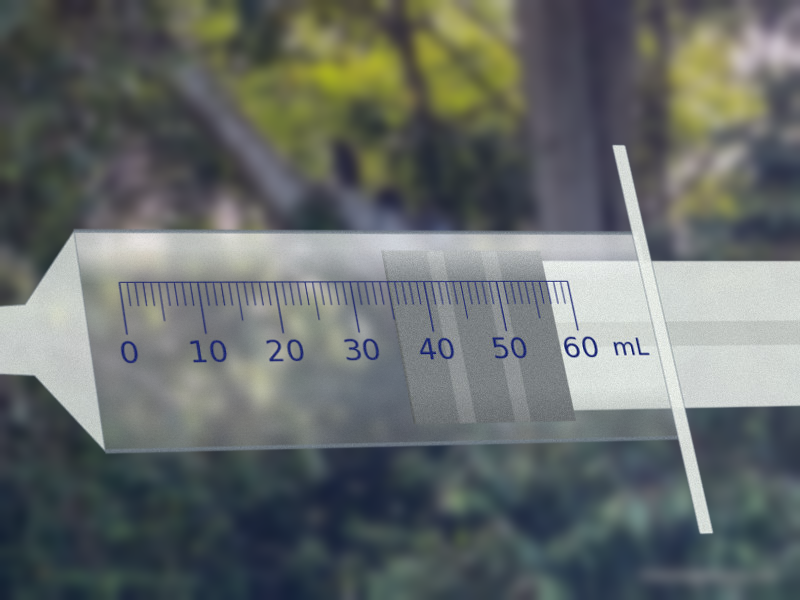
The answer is 35 mL
